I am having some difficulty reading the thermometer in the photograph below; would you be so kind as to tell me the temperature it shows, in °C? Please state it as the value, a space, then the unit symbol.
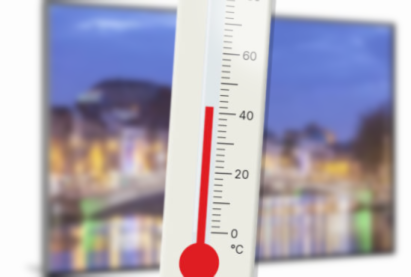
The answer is 42 °C
